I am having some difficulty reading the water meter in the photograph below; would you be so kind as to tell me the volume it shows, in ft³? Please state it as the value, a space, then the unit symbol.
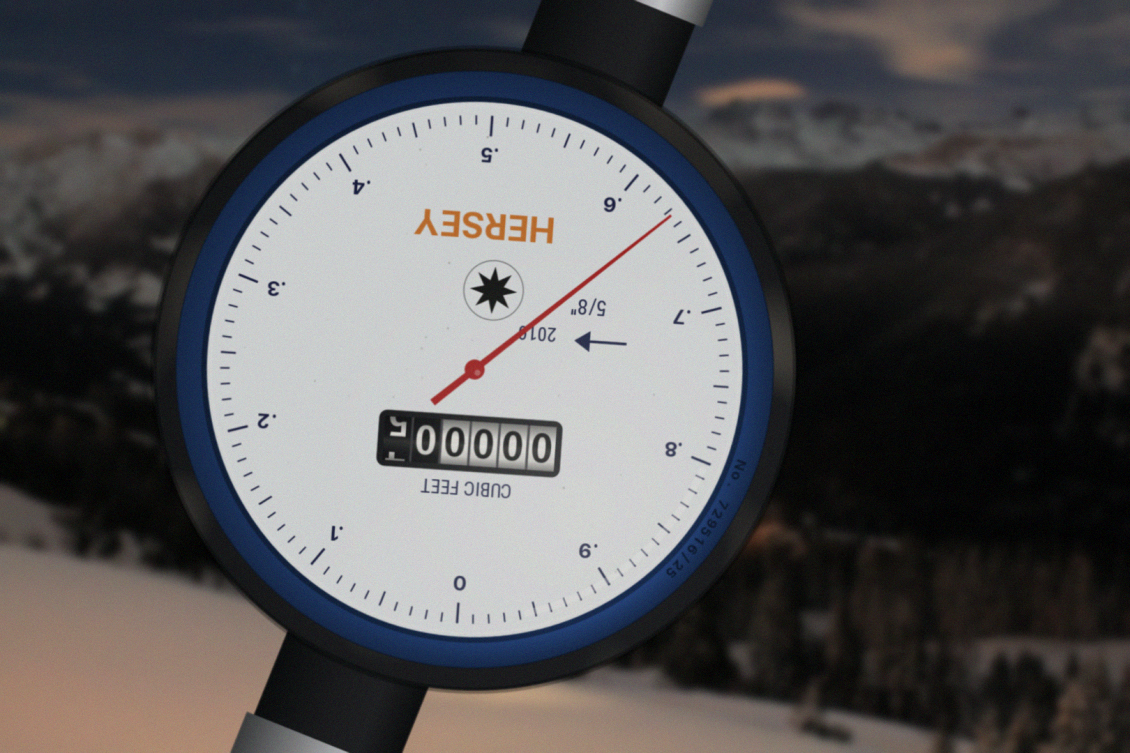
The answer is 4.63 ft³
